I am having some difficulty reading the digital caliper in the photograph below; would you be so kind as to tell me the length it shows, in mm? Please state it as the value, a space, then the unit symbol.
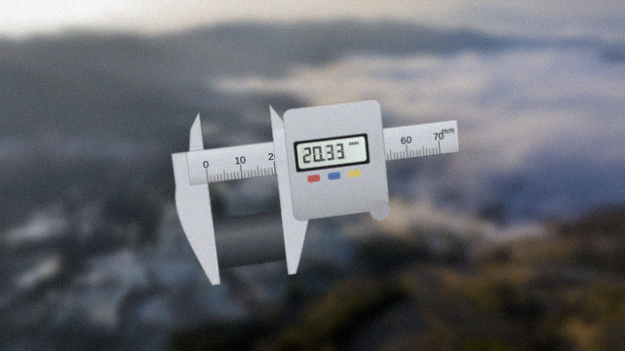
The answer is 20.33 mm
